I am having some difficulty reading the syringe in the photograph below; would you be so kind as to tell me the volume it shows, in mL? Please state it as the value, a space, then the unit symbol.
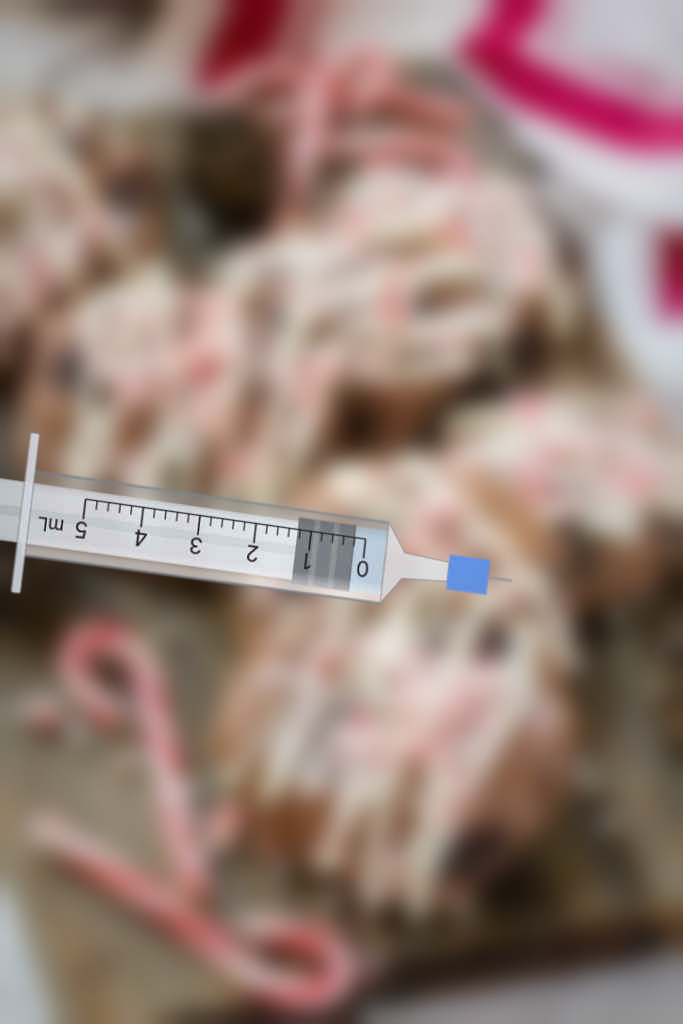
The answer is 0.2 mL
